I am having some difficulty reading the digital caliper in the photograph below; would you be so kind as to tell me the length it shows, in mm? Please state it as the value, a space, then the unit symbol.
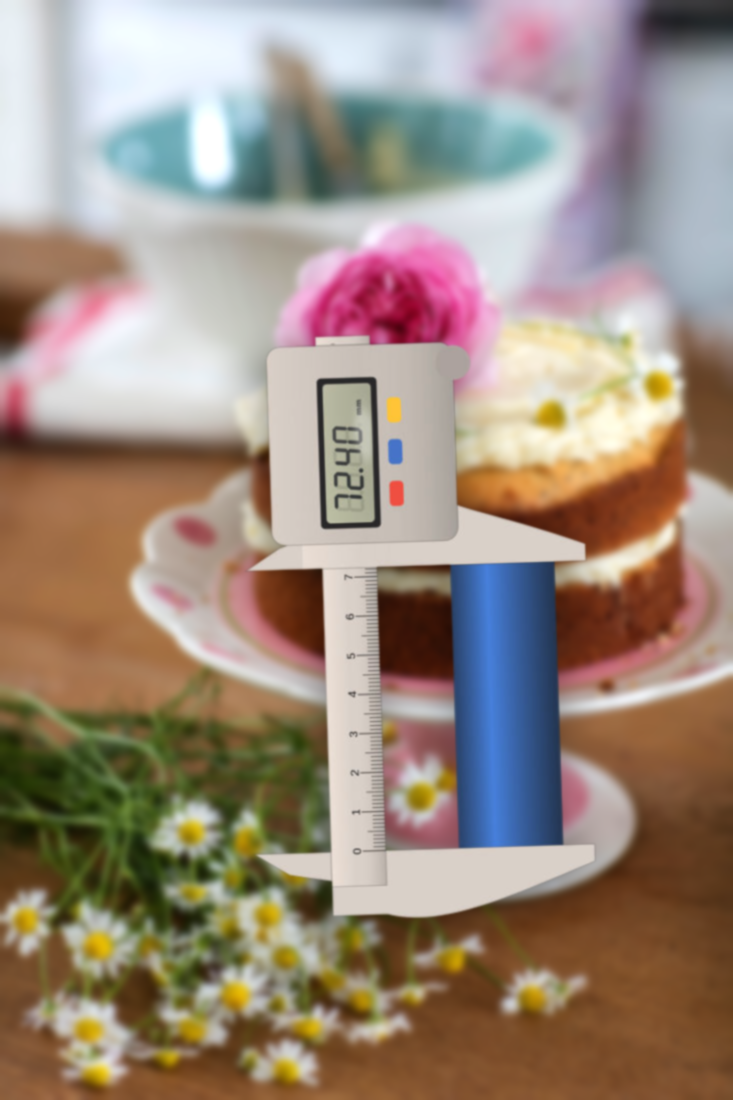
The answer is 72.40 mm
